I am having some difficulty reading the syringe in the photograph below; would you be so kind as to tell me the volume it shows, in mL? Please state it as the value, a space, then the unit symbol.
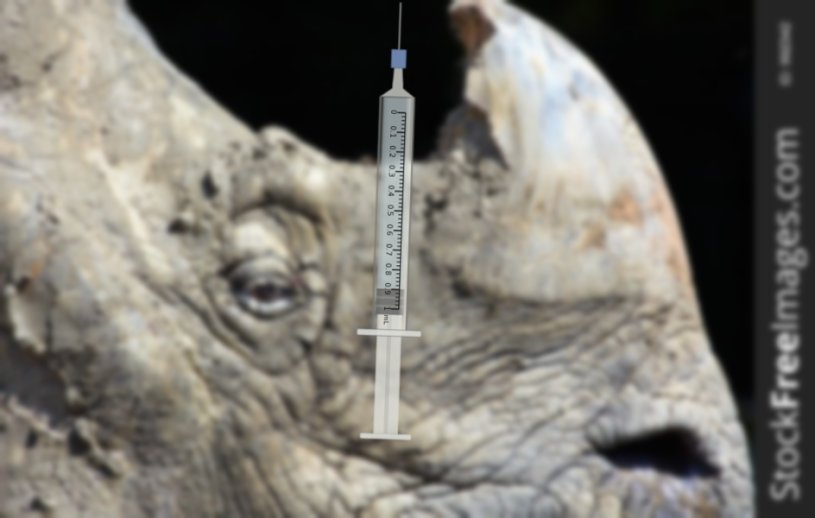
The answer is 0.9 mL
